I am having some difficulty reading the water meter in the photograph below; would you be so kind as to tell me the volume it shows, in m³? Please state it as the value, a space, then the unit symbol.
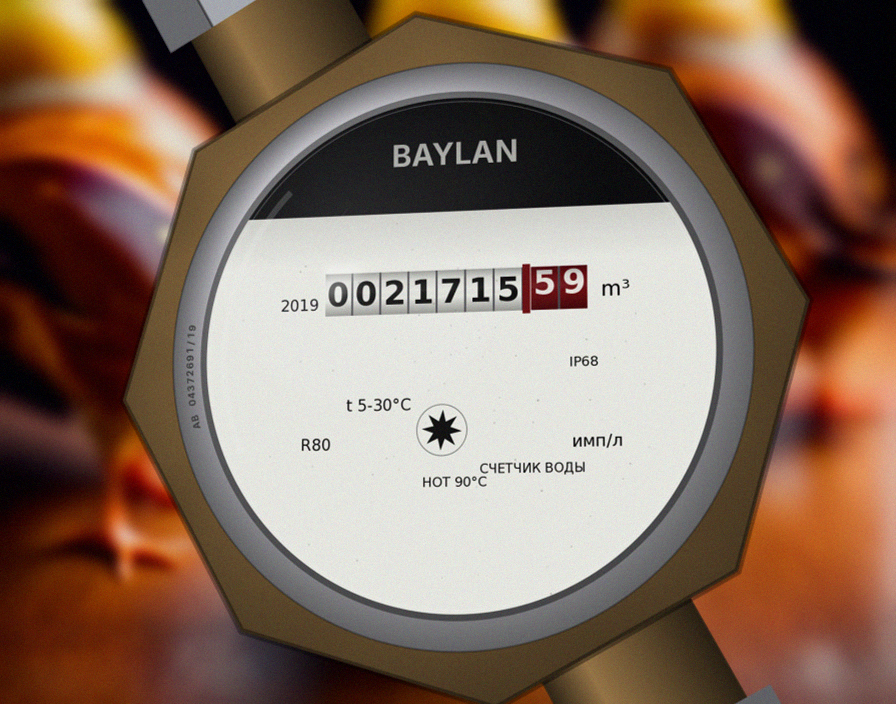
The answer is 21715.59 m³
